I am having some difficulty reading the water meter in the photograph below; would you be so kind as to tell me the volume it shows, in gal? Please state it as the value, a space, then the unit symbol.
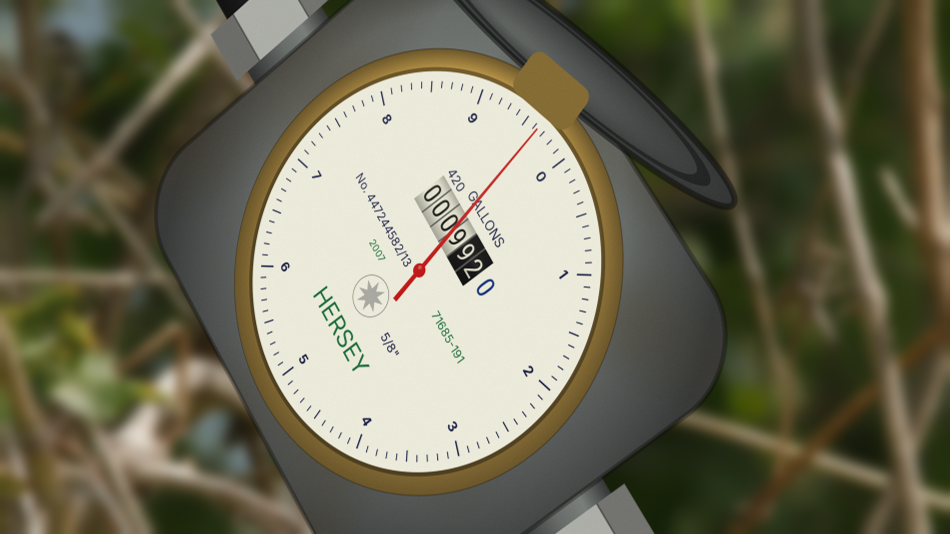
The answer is 9919.6 gal
